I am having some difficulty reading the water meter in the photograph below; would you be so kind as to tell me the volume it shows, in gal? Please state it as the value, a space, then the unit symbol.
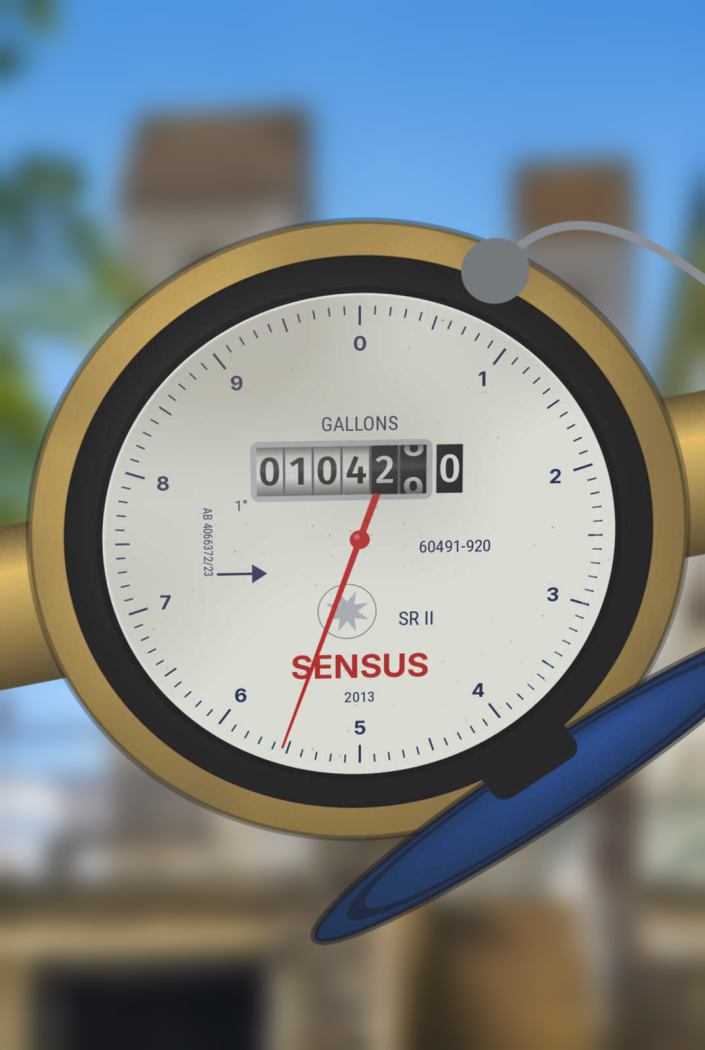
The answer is 104285.5 gal
